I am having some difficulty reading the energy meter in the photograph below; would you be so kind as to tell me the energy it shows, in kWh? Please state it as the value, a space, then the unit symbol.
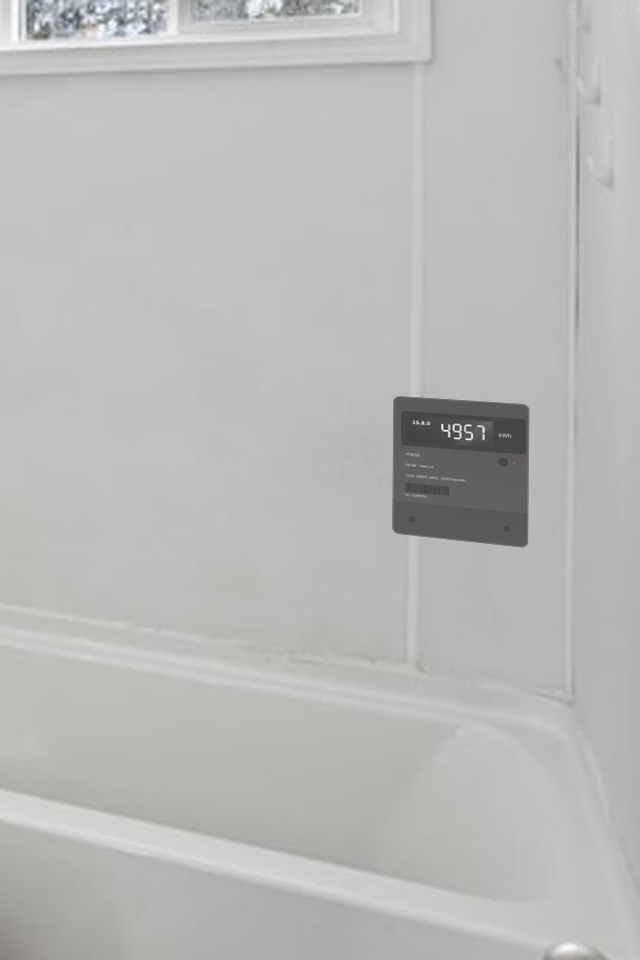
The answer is 4957 kWh
